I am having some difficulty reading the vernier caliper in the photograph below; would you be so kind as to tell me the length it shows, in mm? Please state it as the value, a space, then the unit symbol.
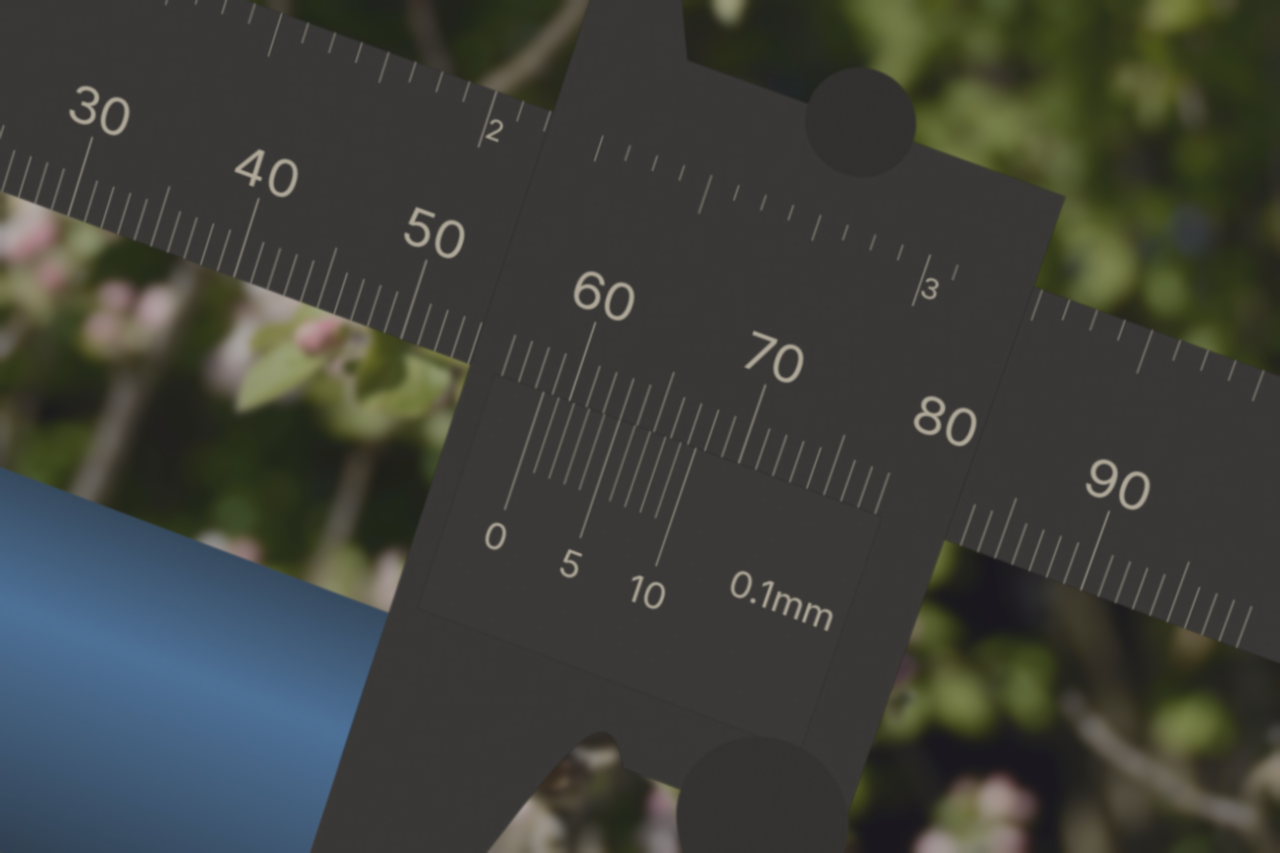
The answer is 58.5 mm
